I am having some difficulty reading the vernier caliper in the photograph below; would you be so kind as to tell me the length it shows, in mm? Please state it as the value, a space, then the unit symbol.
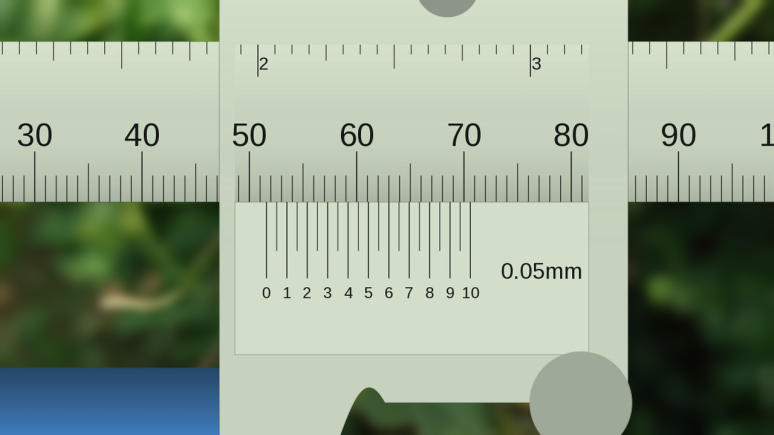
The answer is 51.6 mm
